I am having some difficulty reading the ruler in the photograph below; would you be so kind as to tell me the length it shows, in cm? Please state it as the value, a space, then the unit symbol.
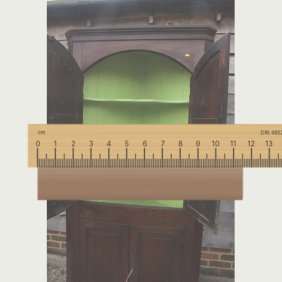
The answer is 11.5 cm
